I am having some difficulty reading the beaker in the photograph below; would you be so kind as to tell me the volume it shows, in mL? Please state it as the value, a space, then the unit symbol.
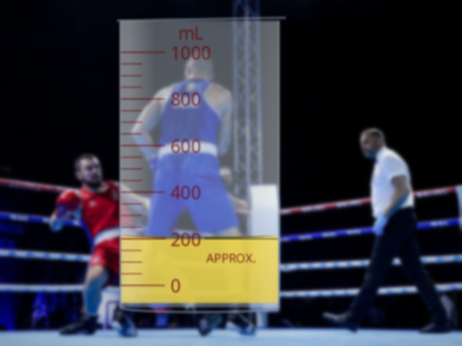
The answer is 200 mL
